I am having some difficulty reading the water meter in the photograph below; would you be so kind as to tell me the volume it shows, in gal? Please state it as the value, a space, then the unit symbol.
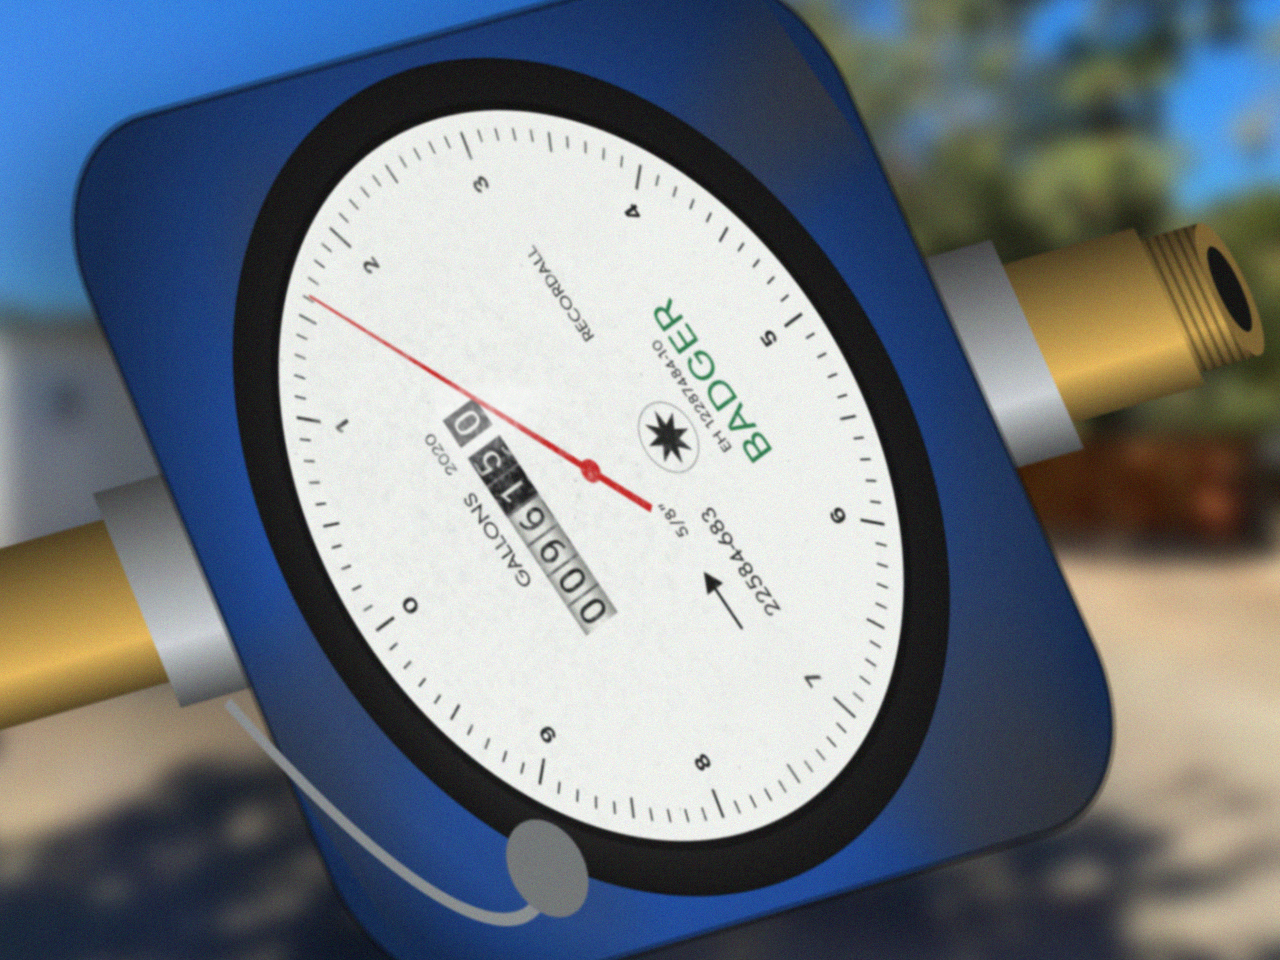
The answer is 96151.6 gal
